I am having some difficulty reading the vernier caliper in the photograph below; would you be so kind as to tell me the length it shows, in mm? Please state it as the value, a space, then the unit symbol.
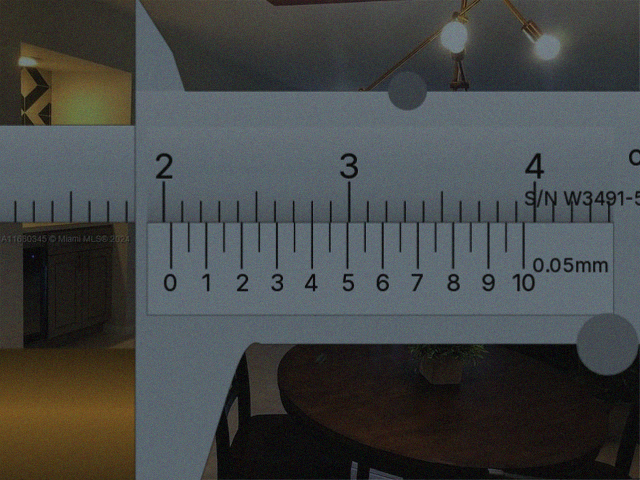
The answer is 20.4 mm
